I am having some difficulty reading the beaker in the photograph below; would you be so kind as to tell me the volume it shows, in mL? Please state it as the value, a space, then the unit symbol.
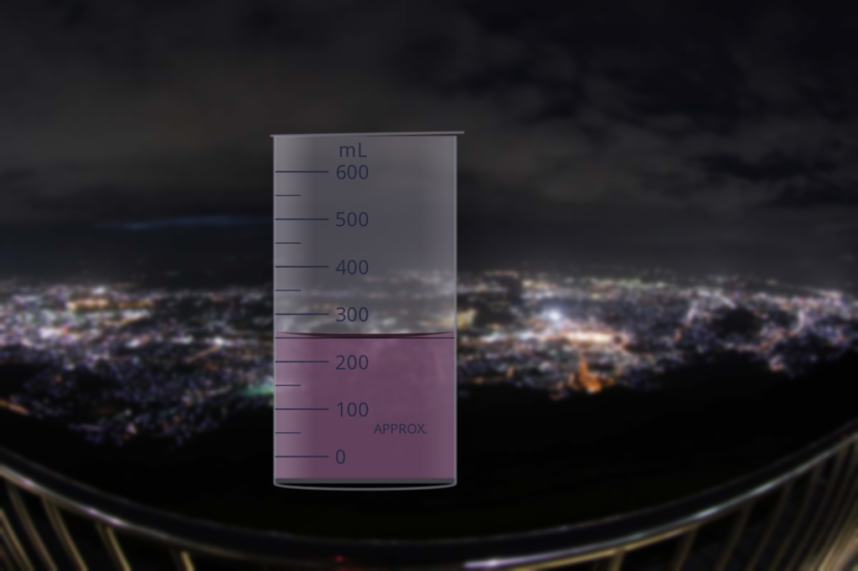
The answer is 250 mL
